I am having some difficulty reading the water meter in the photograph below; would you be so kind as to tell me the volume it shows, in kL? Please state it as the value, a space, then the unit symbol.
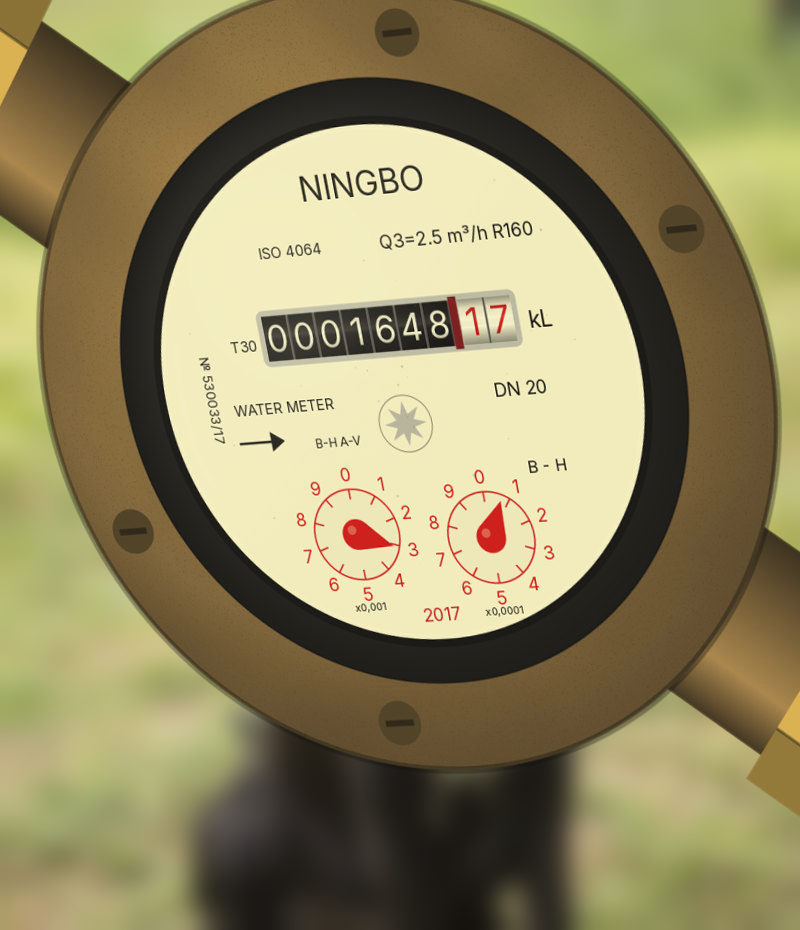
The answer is 1648.1730 kL
